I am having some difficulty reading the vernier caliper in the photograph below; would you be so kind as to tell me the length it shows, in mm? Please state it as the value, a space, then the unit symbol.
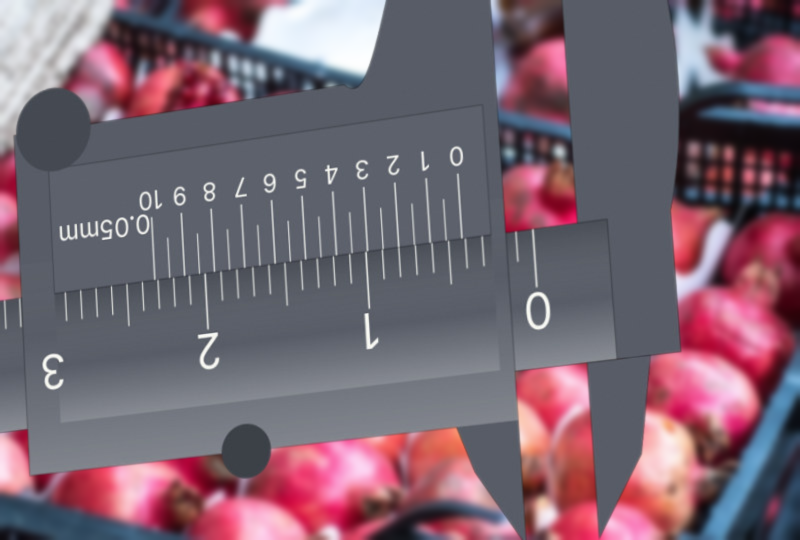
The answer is 4.2 mm
